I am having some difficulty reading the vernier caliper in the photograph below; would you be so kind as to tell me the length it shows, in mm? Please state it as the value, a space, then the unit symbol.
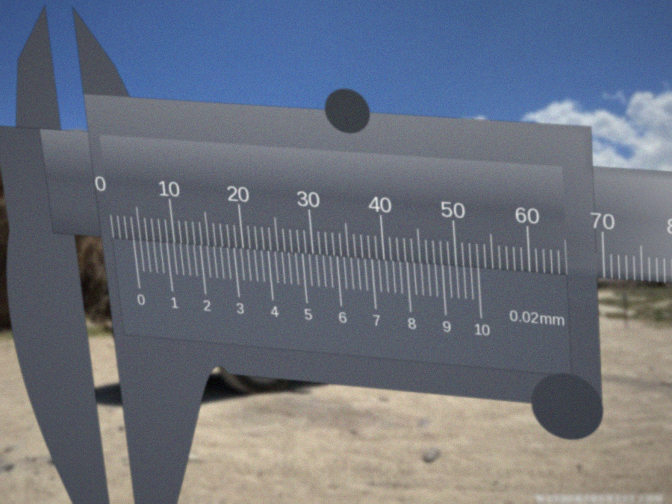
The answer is 4.0 mm
